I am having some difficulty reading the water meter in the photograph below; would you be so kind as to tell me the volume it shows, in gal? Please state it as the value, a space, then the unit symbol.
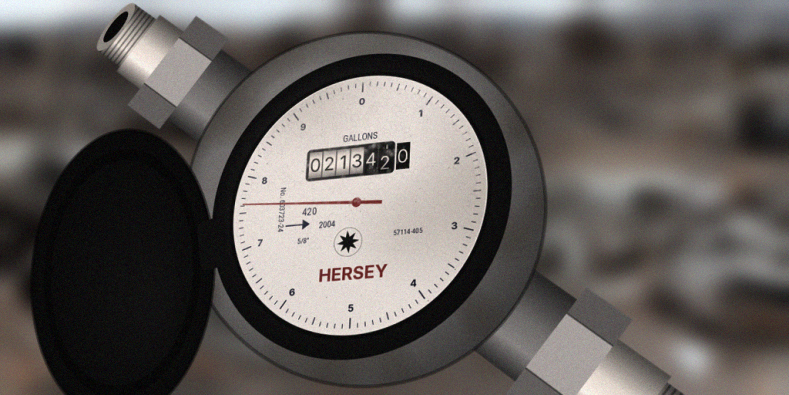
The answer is 213417.6 gal
